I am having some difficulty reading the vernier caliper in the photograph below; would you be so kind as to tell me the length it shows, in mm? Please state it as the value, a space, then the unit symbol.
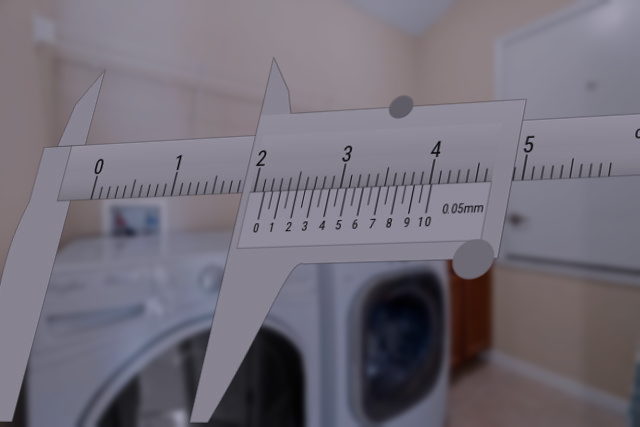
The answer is 21.2 mm
